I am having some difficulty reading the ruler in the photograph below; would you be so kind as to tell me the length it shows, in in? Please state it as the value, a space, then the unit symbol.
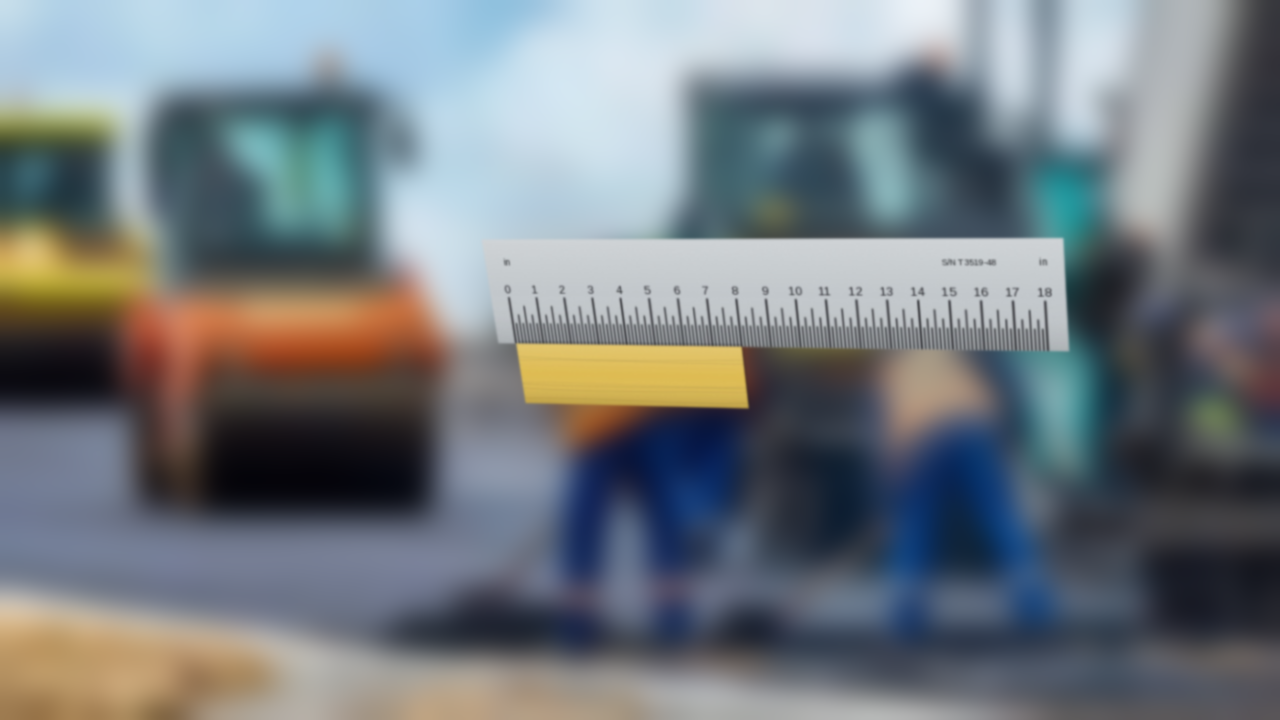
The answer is 8 in
